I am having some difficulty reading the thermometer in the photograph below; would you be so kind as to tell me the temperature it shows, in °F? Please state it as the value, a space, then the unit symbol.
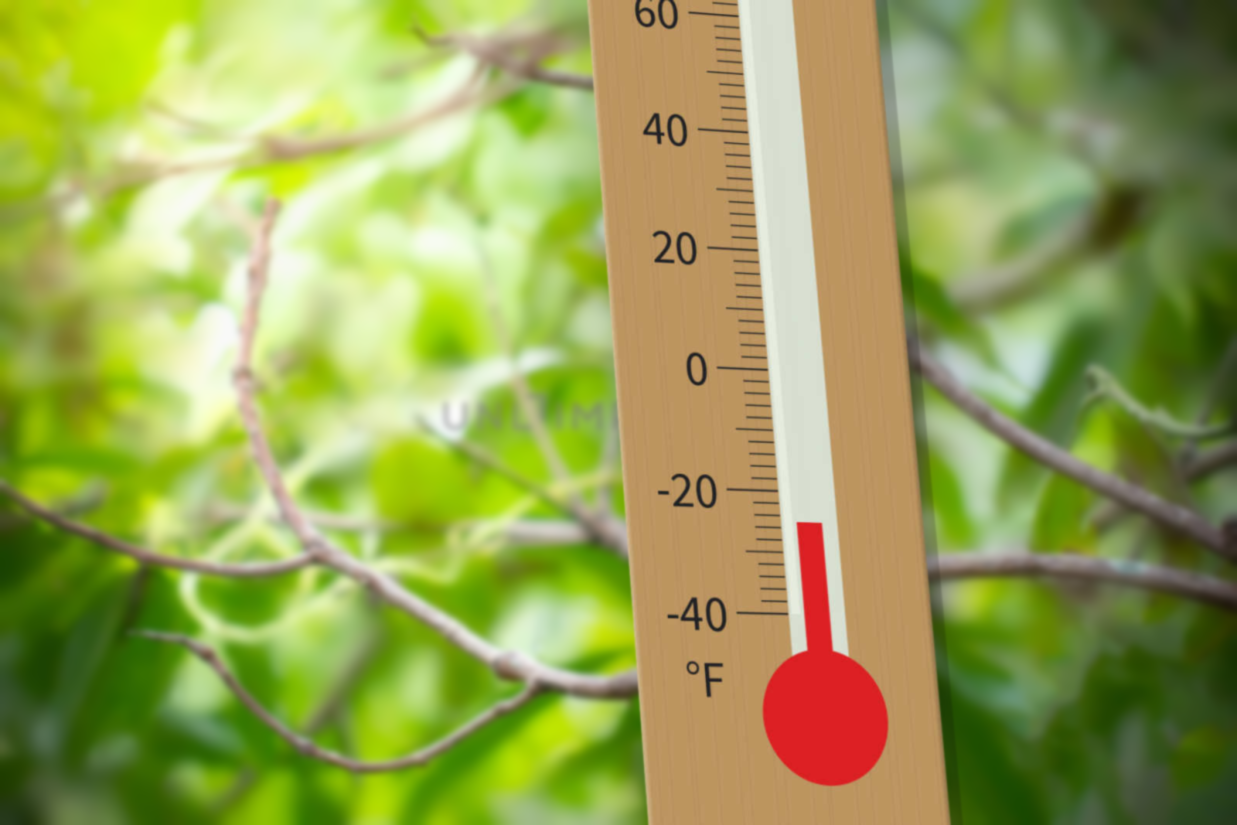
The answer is -25 °F
